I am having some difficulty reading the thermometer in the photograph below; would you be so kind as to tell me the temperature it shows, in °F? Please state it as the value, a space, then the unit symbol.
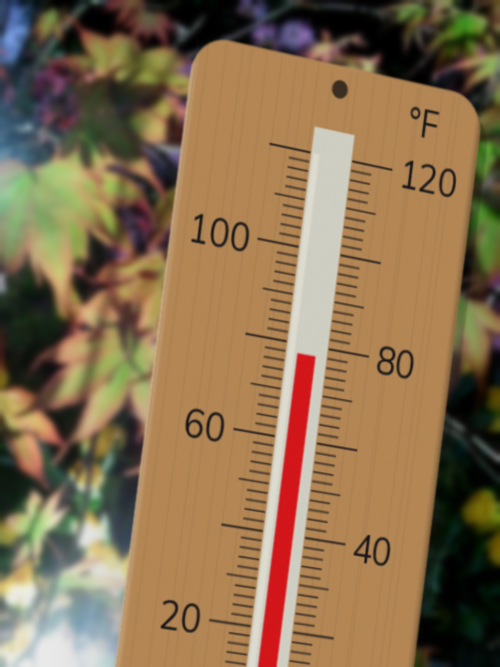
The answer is 78 °F
